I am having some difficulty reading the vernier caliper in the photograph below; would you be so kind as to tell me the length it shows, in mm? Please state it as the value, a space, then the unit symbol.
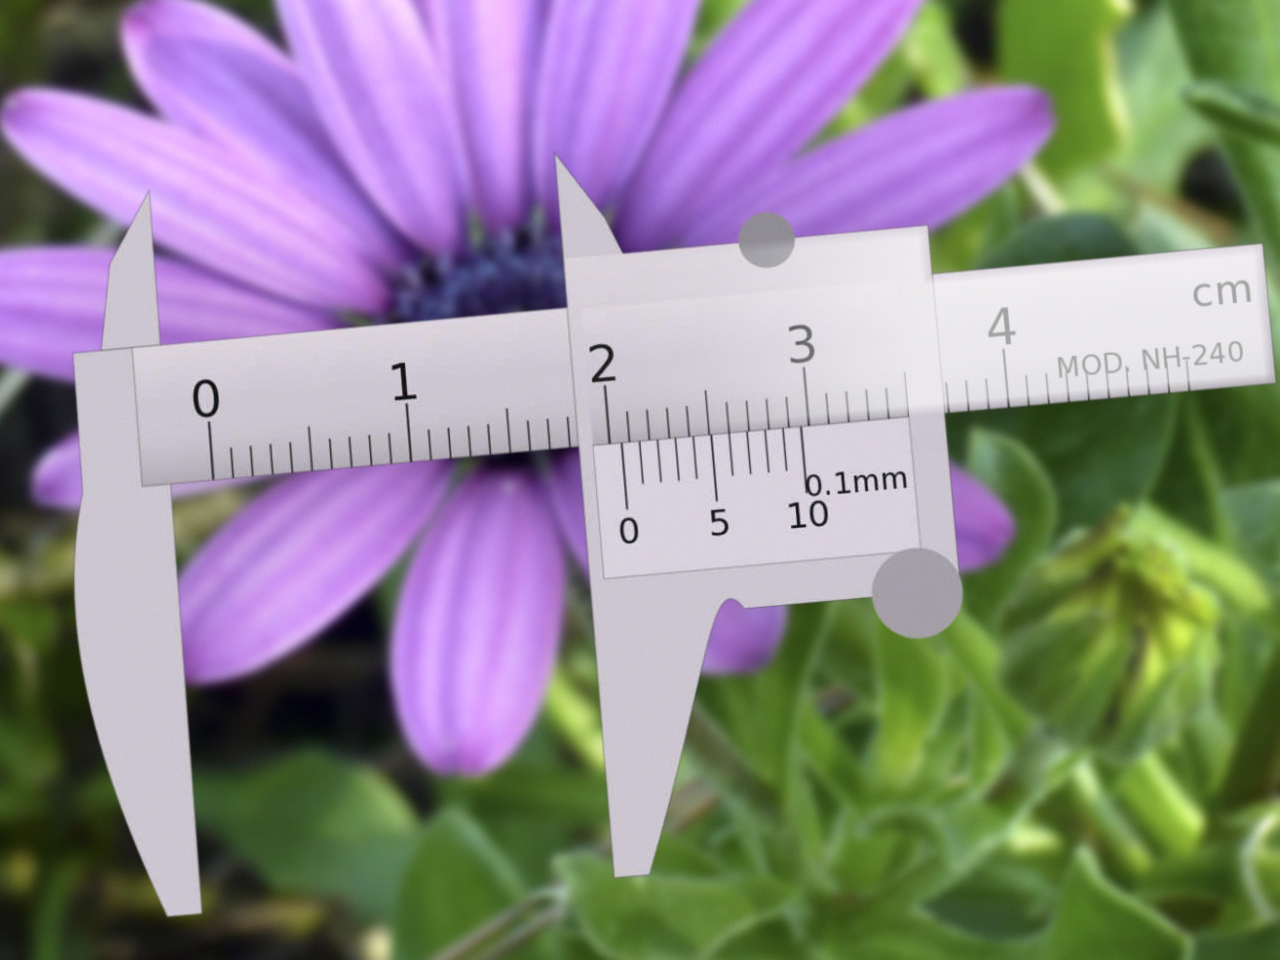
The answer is 20.6 mm
